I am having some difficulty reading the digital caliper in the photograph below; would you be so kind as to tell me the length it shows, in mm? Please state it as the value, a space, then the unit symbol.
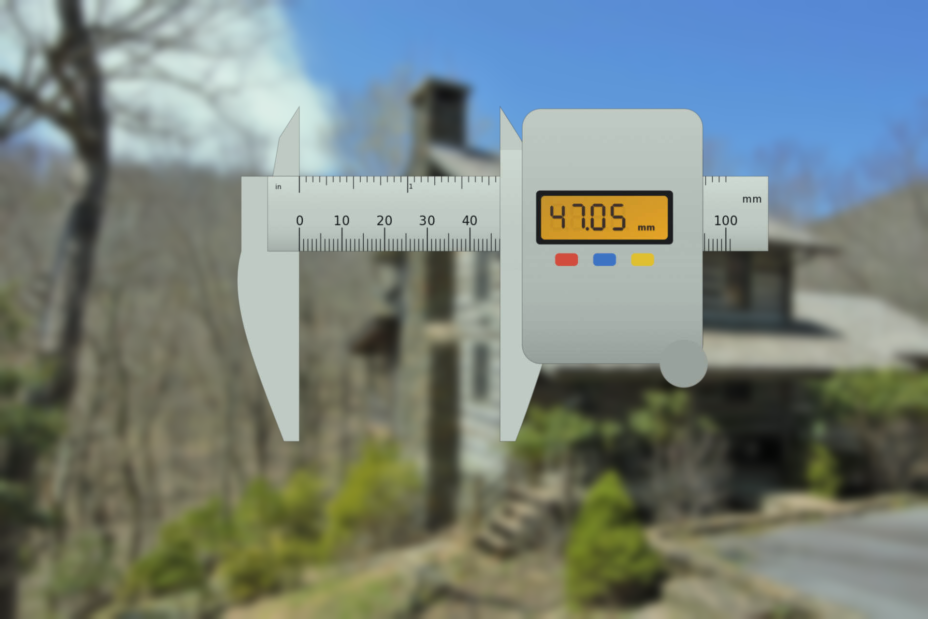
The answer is 47.05 mm
